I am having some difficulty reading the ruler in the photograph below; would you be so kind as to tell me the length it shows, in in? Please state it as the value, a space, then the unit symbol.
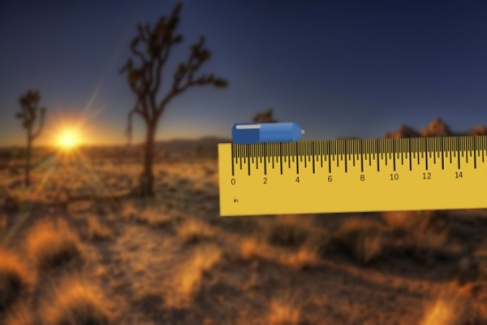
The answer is 4.5 in
